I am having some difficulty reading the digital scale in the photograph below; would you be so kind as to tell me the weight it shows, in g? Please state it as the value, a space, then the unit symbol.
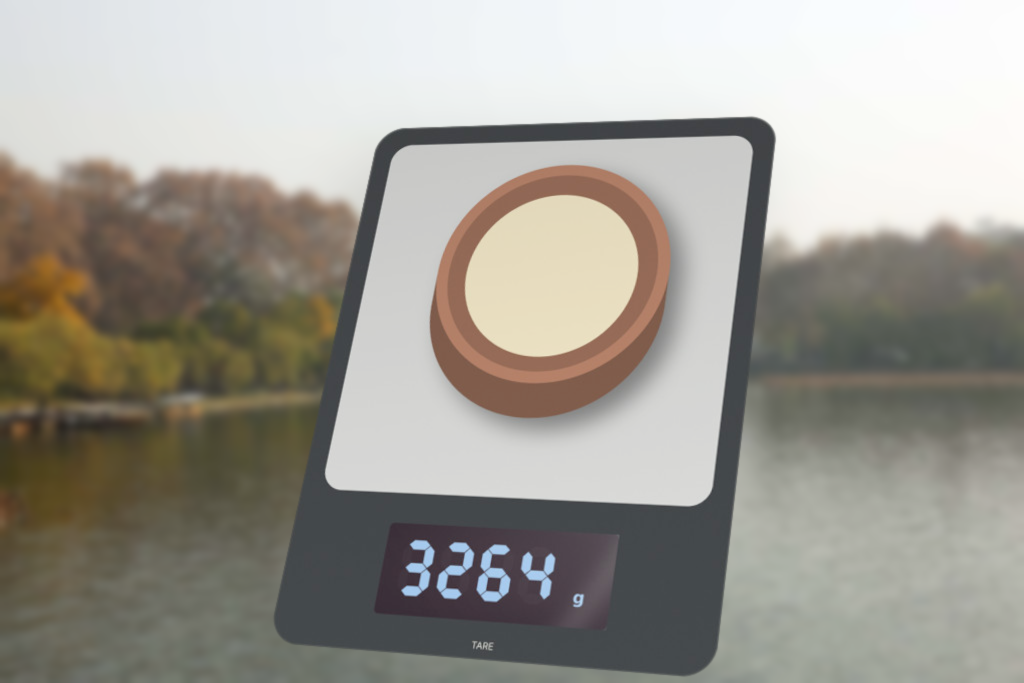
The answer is 3264 g
